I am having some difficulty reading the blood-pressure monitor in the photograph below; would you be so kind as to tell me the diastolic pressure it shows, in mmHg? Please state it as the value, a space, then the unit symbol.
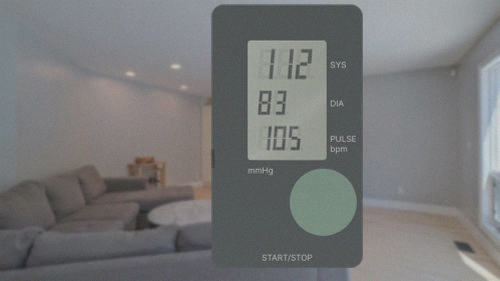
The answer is 83 mmHg
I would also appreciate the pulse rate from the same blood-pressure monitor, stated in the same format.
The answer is 105 bpm
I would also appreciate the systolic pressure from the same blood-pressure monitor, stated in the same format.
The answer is 112 mmHg
